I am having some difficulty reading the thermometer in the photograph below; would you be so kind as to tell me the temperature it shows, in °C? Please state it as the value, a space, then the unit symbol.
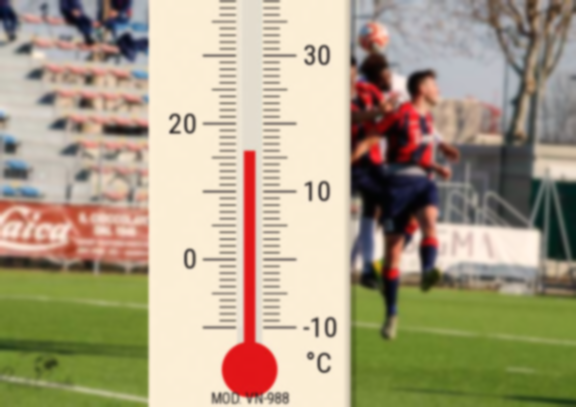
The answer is 16 °C
